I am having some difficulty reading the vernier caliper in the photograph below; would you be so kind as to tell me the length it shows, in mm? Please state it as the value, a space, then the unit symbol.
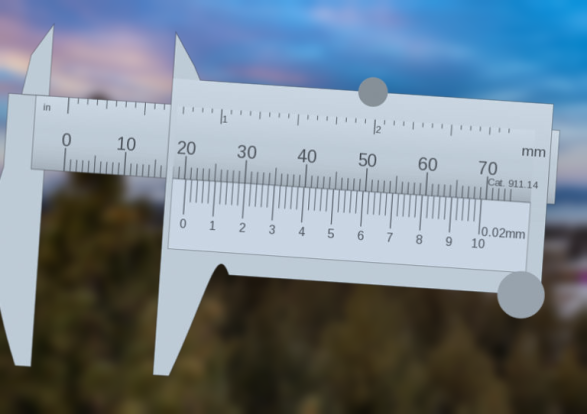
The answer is 20.2 mm
